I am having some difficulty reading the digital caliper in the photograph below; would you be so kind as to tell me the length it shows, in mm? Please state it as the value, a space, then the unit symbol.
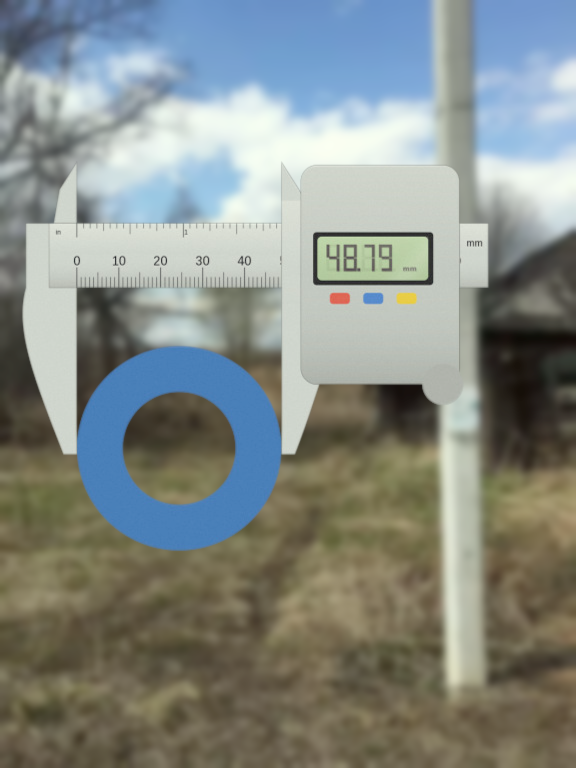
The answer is 48.79 mm
